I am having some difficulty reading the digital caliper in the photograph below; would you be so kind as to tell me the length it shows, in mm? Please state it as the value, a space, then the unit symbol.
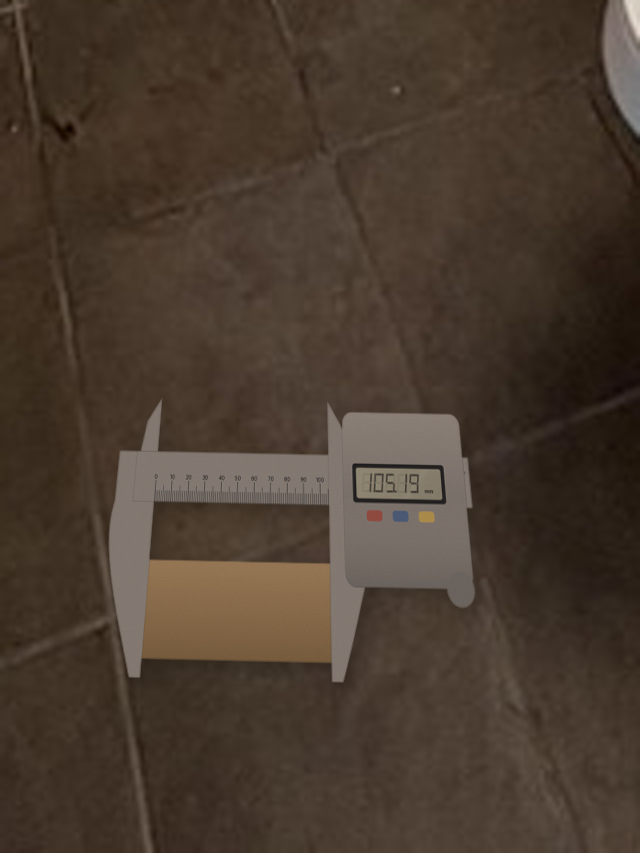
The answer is 105.19 mm
